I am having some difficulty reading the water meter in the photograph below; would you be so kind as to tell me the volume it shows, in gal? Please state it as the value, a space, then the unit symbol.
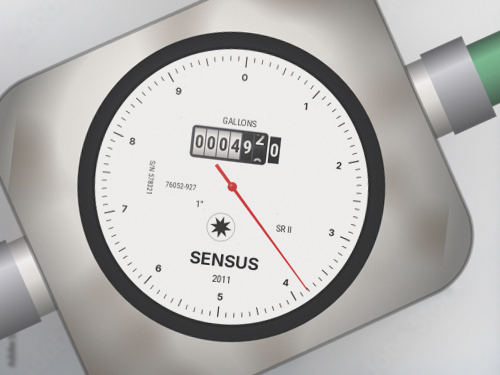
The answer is 4923.8 gal
